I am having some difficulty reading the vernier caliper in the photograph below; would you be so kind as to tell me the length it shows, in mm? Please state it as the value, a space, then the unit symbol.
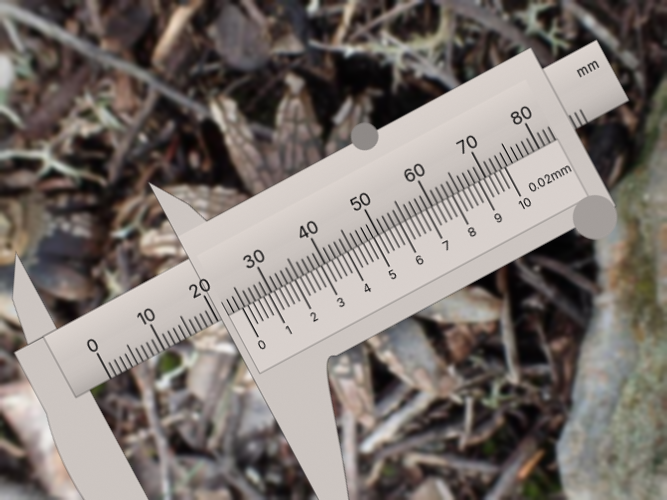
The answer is 24.6 mm
